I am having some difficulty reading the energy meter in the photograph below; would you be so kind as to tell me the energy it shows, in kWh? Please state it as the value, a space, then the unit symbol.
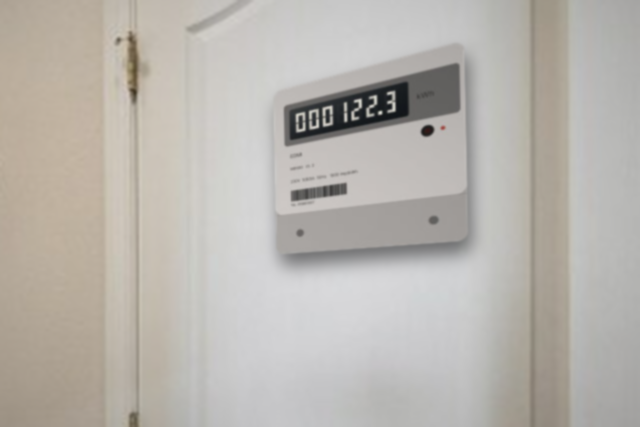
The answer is 122.3 kWh
